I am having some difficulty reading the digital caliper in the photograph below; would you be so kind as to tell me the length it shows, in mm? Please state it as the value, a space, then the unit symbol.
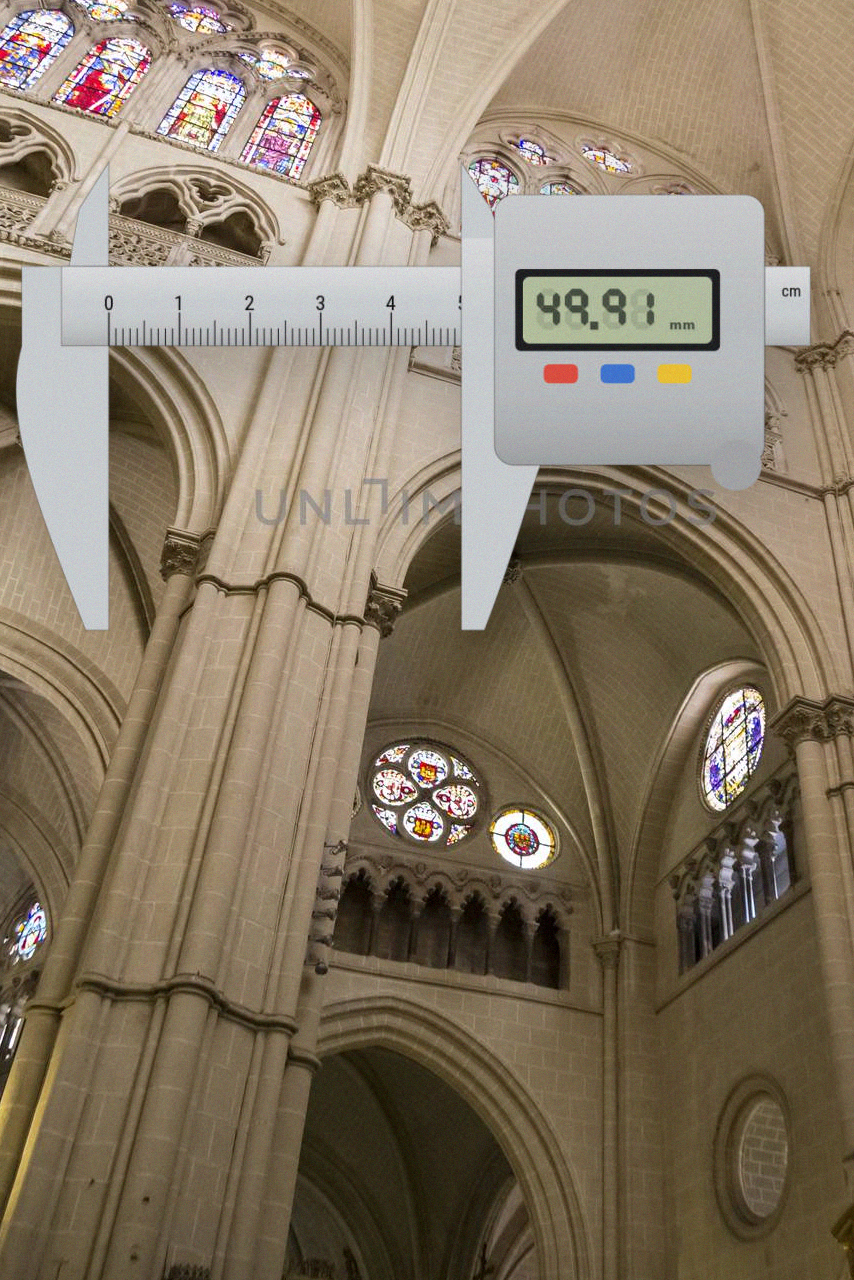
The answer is 49.91 mm
